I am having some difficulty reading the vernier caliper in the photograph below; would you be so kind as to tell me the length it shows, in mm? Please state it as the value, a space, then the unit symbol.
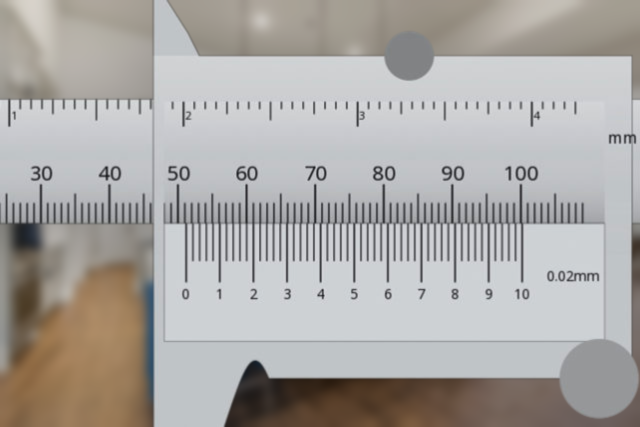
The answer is 51.2 mm
